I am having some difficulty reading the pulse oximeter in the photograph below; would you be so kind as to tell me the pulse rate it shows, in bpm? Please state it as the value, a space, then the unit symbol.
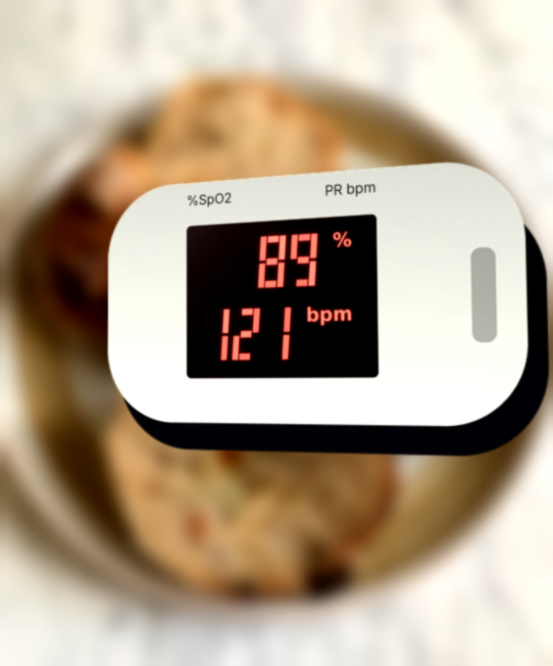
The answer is 121 bpm
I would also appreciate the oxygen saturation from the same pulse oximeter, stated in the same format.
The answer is 89 %
